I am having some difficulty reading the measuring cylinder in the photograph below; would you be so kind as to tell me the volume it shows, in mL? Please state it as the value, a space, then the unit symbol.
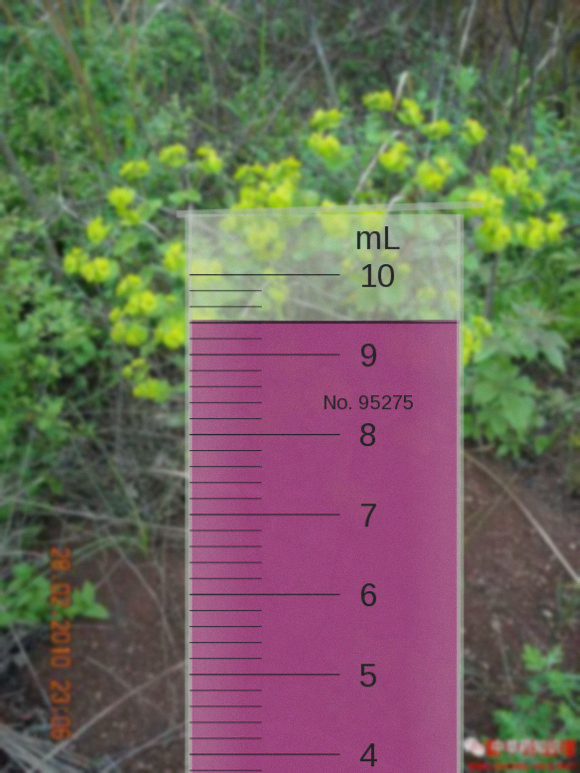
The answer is 9.4 mL
